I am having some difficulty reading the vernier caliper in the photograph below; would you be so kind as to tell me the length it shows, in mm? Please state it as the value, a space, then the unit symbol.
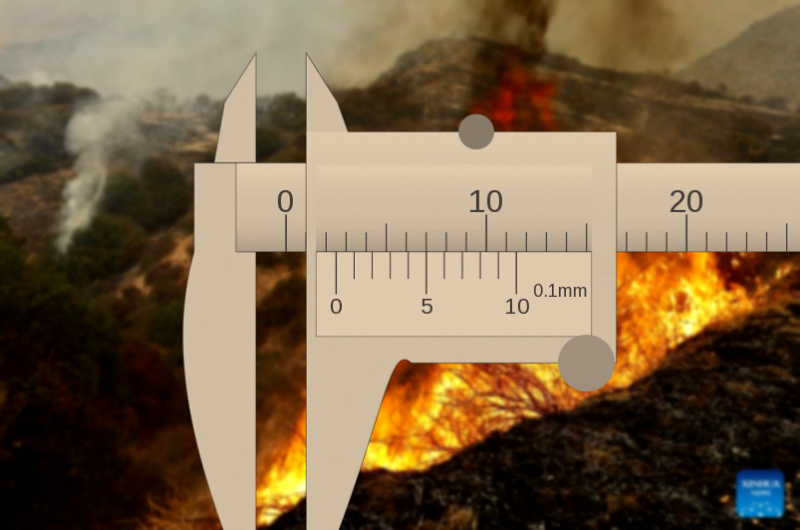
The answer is 2.5 mm
